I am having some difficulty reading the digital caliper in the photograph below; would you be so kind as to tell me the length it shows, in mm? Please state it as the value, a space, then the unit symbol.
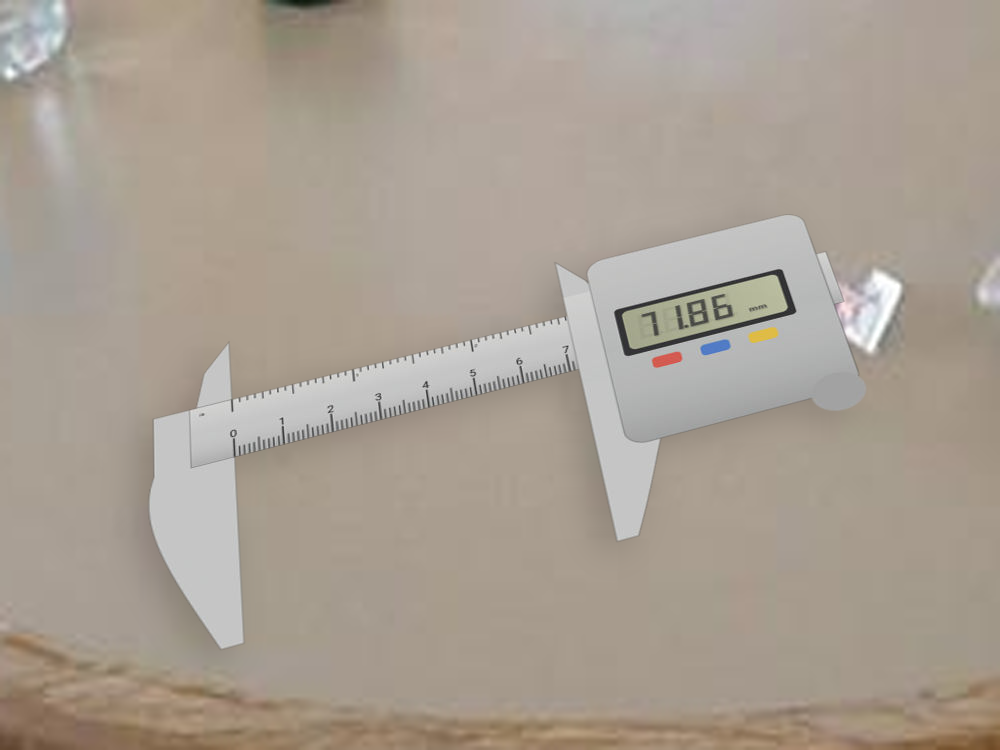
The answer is 71.86 mm
